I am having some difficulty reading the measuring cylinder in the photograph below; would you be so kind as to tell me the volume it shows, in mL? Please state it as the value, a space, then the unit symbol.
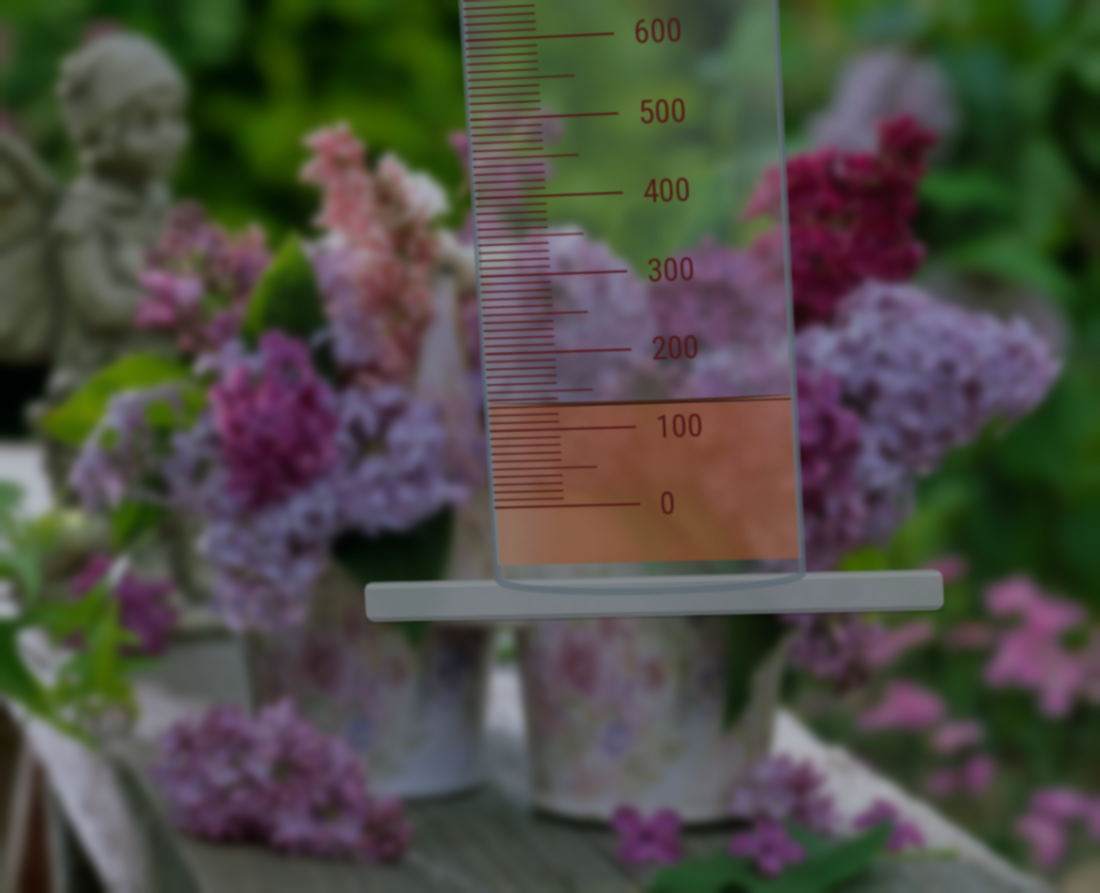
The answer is 130 mL
